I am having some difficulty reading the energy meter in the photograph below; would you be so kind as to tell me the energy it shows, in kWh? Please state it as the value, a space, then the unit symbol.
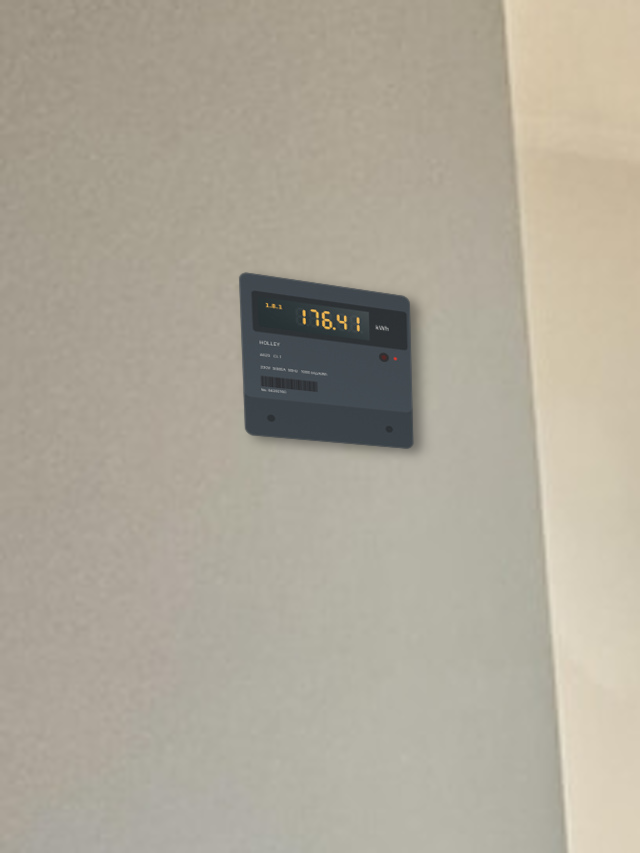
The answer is 176.41 kWh
